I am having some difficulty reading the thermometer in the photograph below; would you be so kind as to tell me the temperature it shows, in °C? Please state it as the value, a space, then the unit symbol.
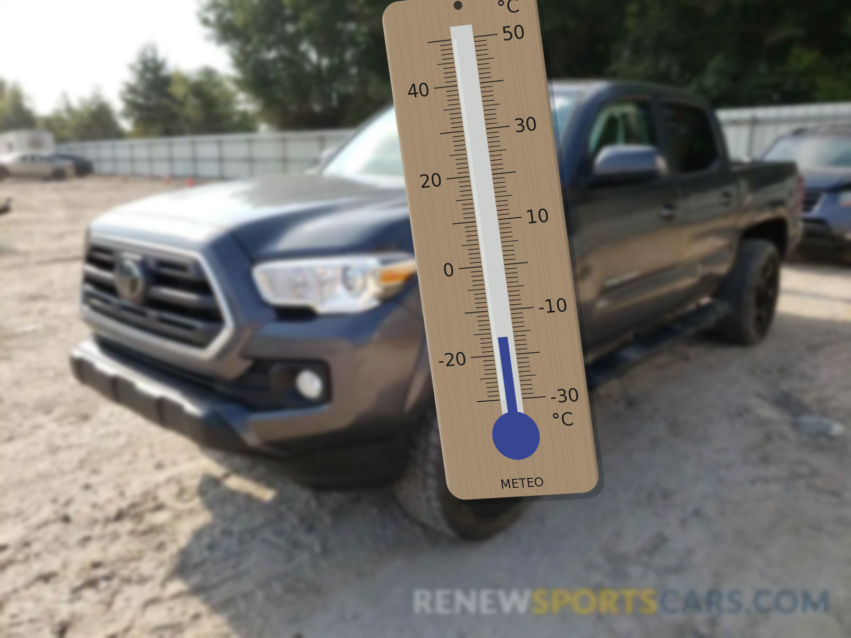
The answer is -16 °C
